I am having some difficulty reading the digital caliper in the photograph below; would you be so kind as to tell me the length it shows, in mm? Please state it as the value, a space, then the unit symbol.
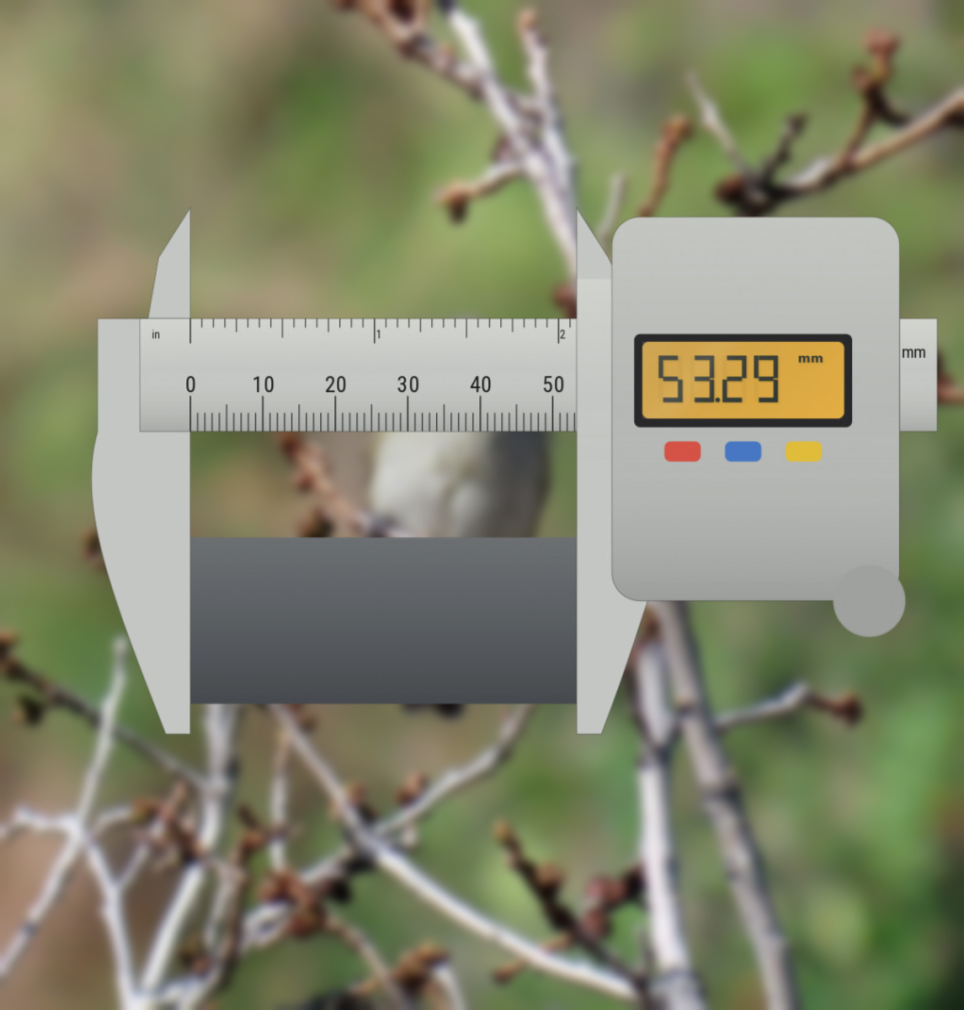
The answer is 53.29 mm
